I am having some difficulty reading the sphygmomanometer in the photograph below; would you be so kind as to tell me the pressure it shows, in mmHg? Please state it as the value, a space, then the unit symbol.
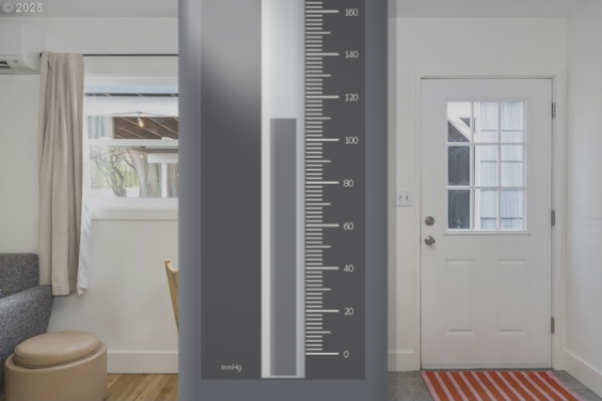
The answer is 110 mmHg
